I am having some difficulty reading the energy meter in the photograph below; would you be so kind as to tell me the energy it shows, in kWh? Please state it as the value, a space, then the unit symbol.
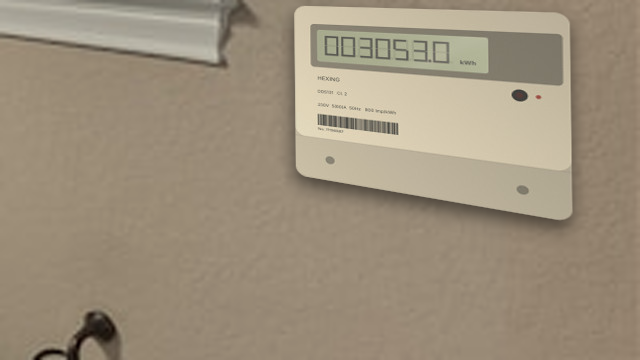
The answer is 3053.0 kWh
